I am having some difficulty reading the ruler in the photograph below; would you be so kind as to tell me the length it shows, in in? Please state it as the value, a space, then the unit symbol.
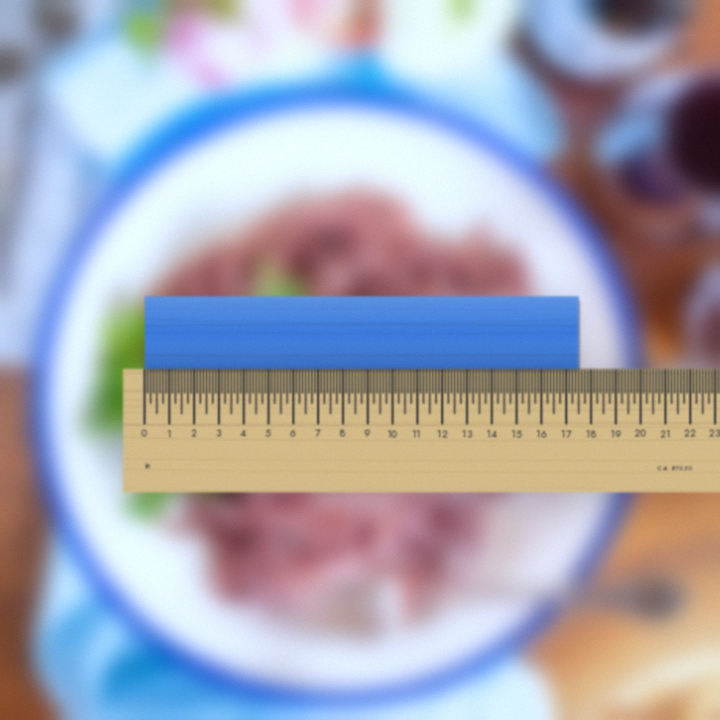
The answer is 17.5 in
